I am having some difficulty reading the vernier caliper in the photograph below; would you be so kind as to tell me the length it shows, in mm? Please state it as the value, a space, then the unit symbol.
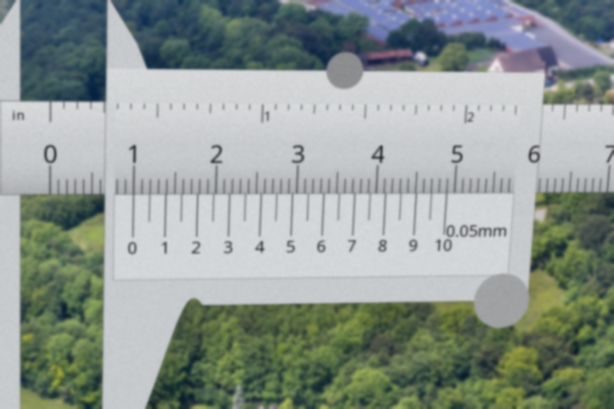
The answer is 10.0 mm
